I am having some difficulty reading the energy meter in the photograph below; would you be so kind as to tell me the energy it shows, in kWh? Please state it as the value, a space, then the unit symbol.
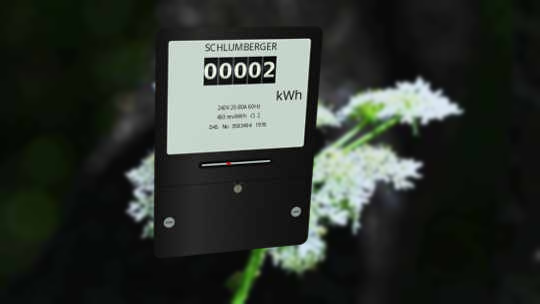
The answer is 2 kWh
